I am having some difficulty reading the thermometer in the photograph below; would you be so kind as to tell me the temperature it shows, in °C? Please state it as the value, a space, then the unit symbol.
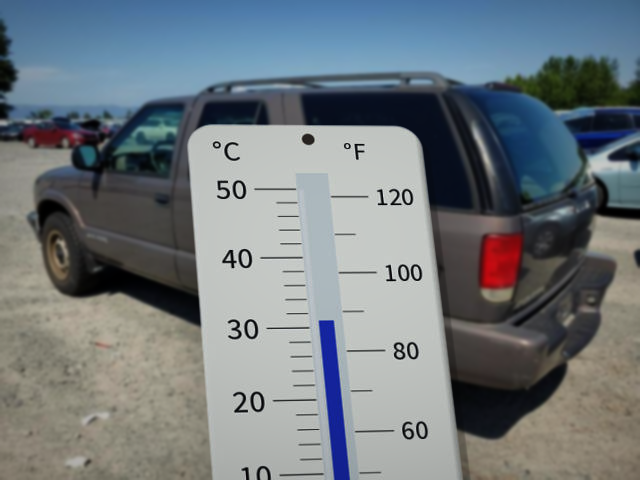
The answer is 31 °C
